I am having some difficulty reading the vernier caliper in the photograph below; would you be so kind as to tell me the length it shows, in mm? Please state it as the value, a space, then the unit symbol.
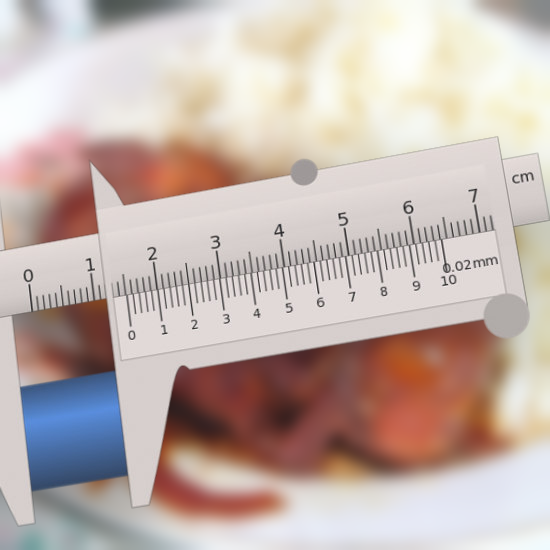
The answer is 15.2 mm
